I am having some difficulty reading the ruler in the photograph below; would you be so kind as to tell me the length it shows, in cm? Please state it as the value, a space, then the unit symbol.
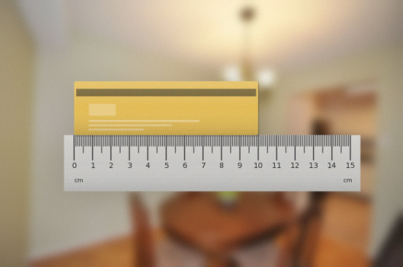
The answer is 10 cm
